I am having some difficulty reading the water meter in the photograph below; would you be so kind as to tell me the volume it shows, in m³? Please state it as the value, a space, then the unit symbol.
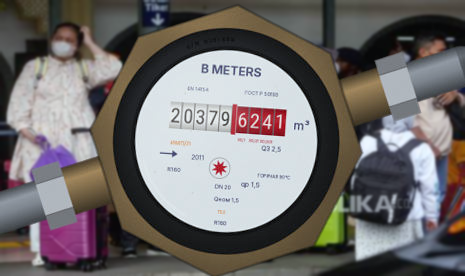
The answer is 20379.6241 m³
